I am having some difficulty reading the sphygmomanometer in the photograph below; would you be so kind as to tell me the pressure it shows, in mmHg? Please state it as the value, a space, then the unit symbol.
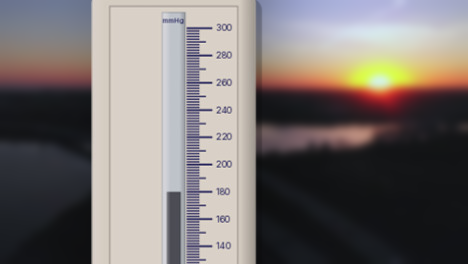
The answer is 180 mmHg
